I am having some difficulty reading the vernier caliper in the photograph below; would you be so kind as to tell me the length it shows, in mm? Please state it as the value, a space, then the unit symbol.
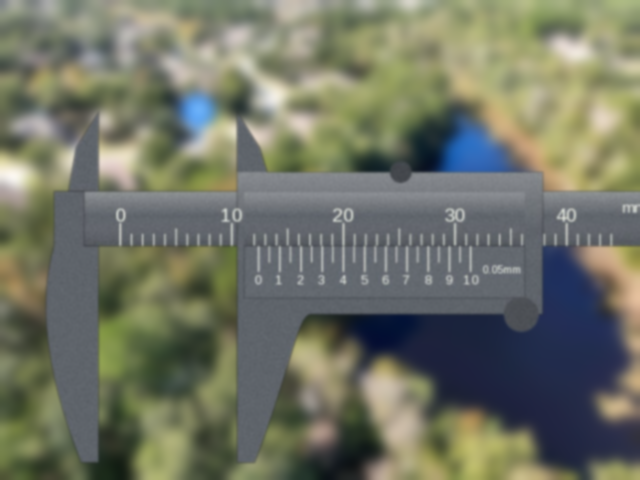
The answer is 12.4 mm
